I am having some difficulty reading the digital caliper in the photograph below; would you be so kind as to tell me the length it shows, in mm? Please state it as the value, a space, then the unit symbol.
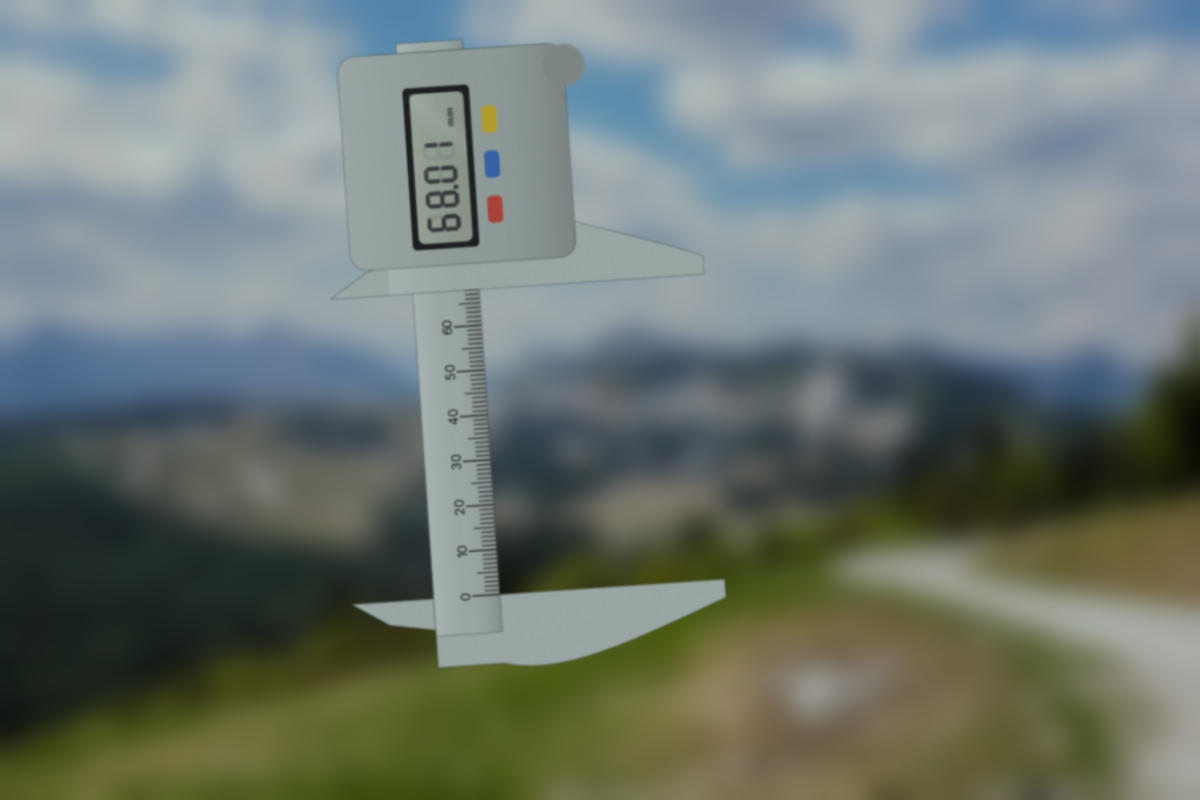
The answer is 68.01 mm
